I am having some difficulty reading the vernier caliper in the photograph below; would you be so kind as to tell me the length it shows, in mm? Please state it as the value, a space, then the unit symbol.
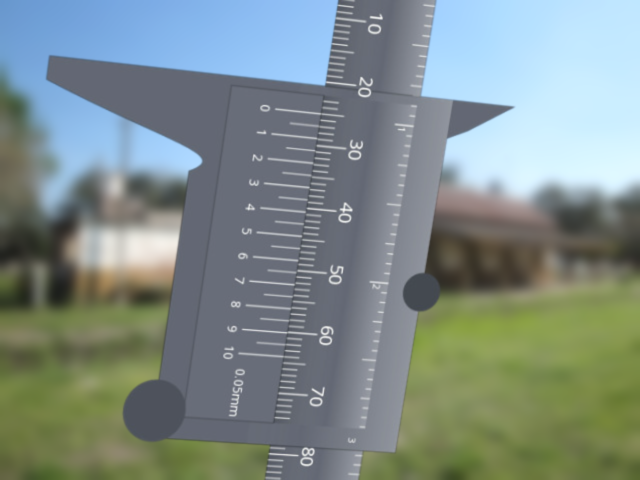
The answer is 25.0 mm
